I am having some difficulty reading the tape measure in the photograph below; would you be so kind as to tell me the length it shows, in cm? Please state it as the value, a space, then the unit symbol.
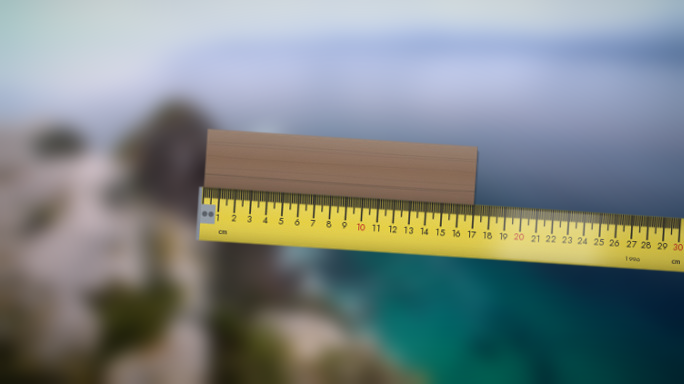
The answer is 17 cm
